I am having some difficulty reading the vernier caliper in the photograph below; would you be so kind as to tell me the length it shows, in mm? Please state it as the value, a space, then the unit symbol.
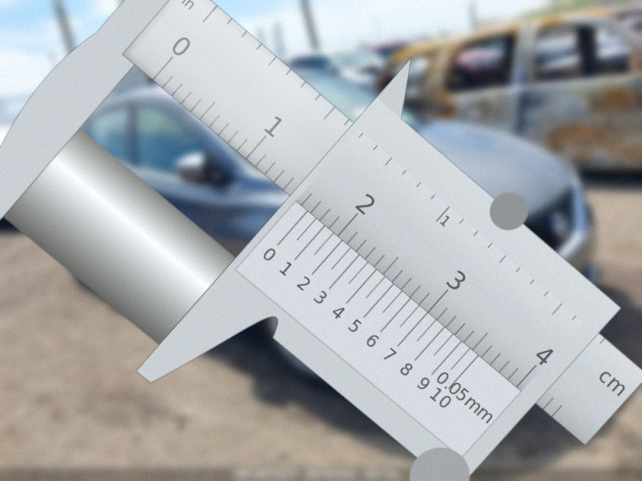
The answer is 16.7 mm
